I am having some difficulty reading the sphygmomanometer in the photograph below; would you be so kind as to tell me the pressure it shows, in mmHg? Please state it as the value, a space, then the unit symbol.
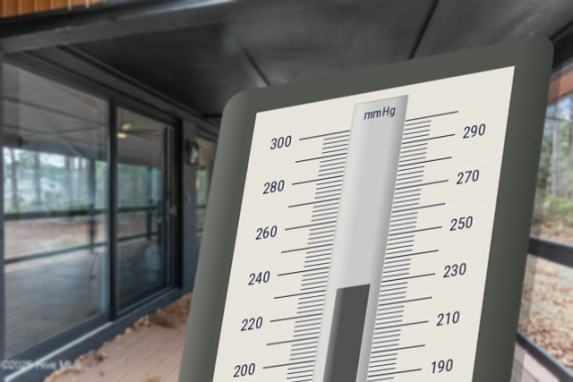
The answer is 230 mmHg
